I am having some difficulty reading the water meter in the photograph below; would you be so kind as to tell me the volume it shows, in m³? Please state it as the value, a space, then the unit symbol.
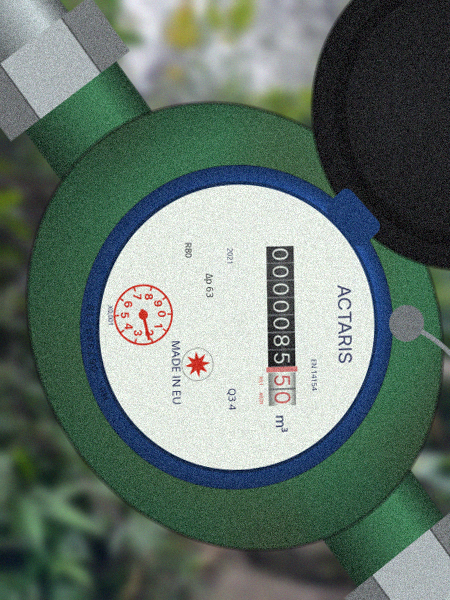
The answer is 85.502 m³
